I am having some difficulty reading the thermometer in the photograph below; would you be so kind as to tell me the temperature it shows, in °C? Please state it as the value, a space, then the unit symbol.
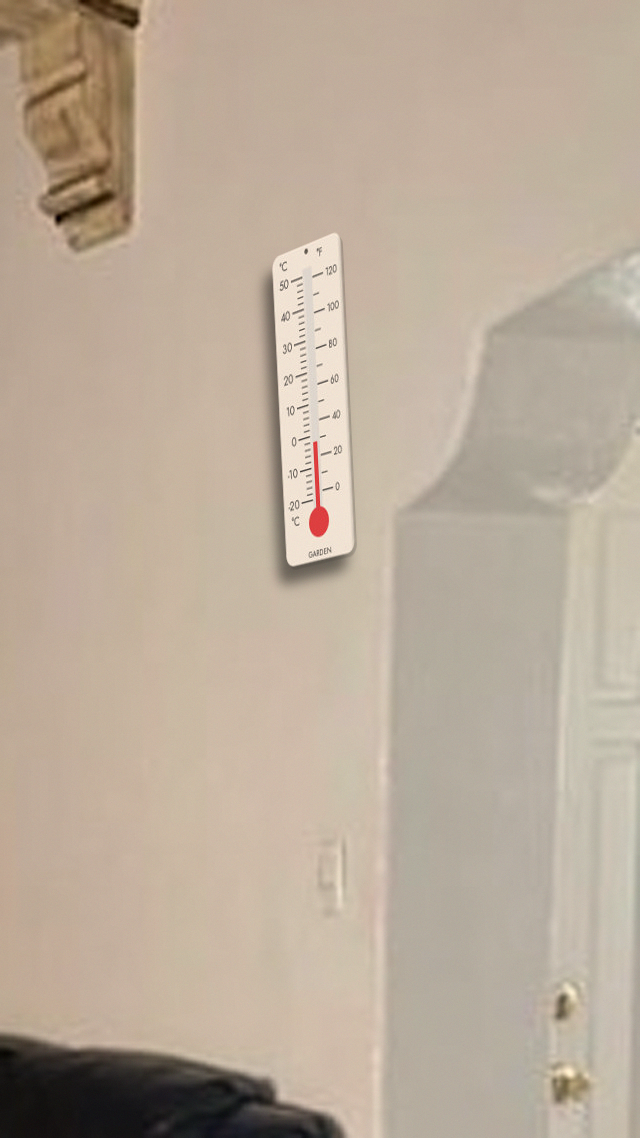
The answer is -2 °C
